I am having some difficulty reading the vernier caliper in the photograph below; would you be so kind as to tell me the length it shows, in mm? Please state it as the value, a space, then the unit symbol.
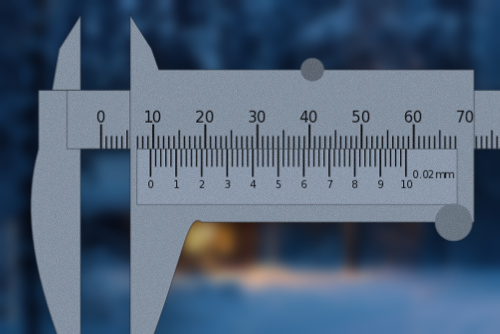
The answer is 9.5 mm
